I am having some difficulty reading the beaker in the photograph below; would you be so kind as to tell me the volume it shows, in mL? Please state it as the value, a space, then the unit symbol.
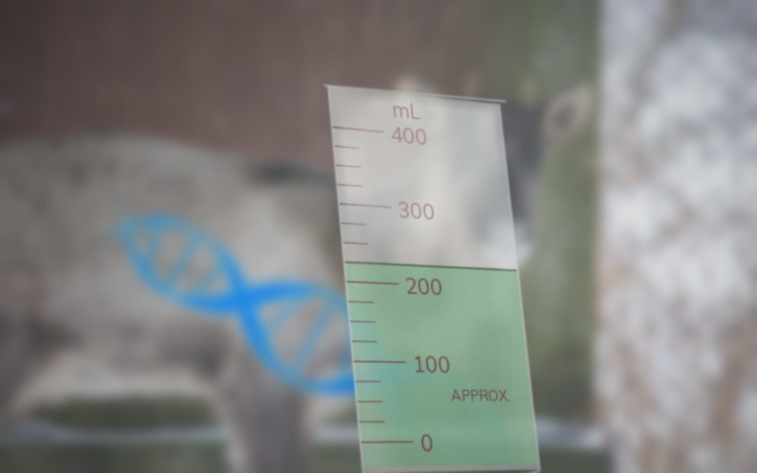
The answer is 225 mL
